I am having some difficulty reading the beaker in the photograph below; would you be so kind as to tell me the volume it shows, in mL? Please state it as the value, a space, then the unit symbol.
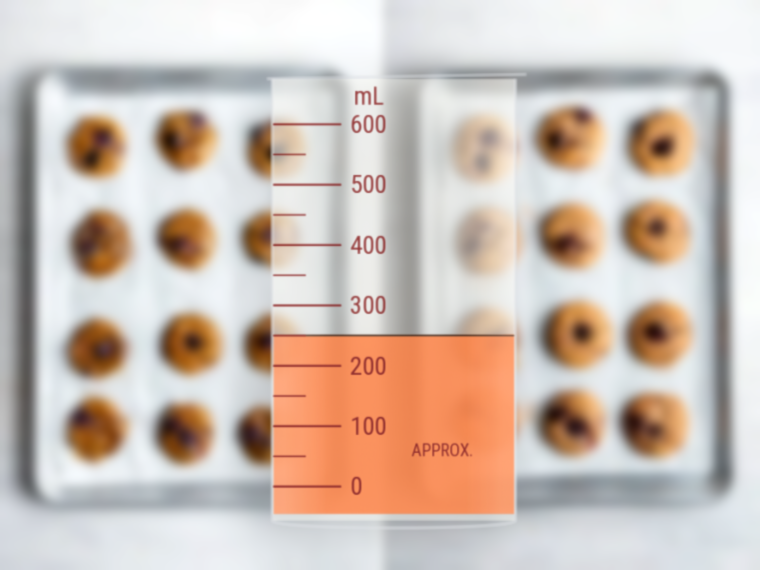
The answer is 250 mL
